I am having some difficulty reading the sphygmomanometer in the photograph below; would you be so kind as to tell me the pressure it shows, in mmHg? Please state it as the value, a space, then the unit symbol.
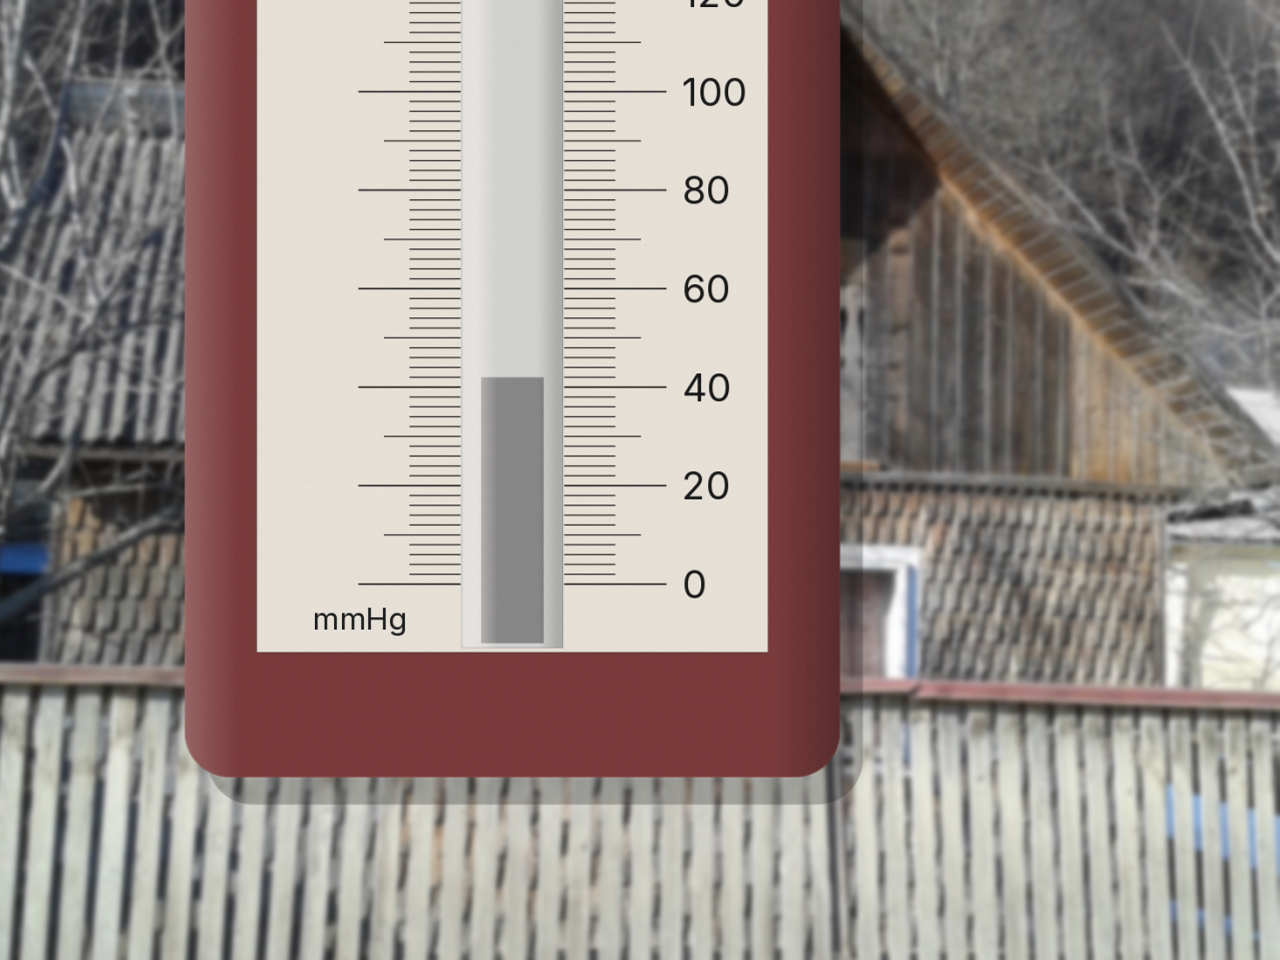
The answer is 42 mmHg
